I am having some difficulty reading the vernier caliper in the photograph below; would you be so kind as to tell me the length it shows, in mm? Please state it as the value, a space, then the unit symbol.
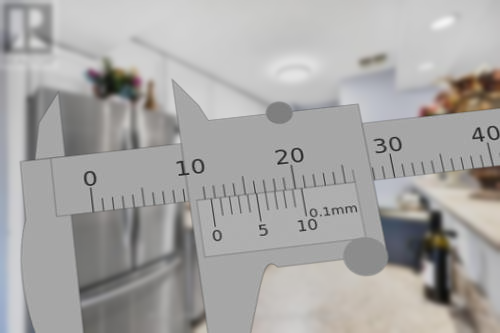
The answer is 11.6 mm
